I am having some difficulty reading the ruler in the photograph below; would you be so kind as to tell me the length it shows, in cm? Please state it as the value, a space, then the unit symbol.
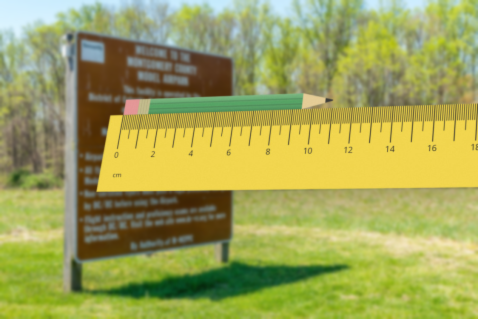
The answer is 11 cm
